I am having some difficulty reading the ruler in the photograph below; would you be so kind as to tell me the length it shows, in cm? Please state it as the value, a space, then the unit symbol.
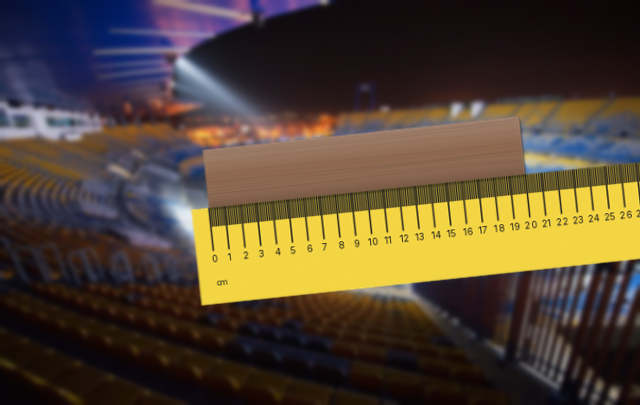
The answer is 20 cm
